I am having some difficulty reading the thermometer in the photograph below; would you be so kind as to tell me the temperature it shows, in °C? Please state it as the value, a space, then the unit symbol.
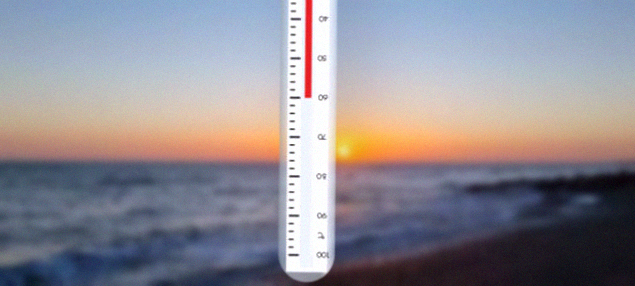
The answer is 60 °C
